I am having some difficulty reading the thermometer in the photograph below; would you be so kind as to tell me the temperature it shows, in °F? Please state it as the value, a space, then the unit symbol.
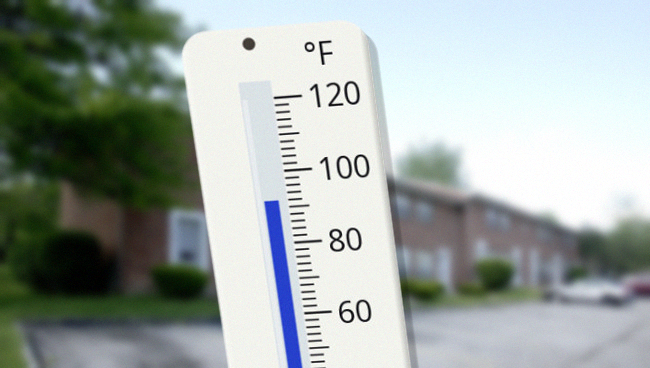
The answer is 92 °F
